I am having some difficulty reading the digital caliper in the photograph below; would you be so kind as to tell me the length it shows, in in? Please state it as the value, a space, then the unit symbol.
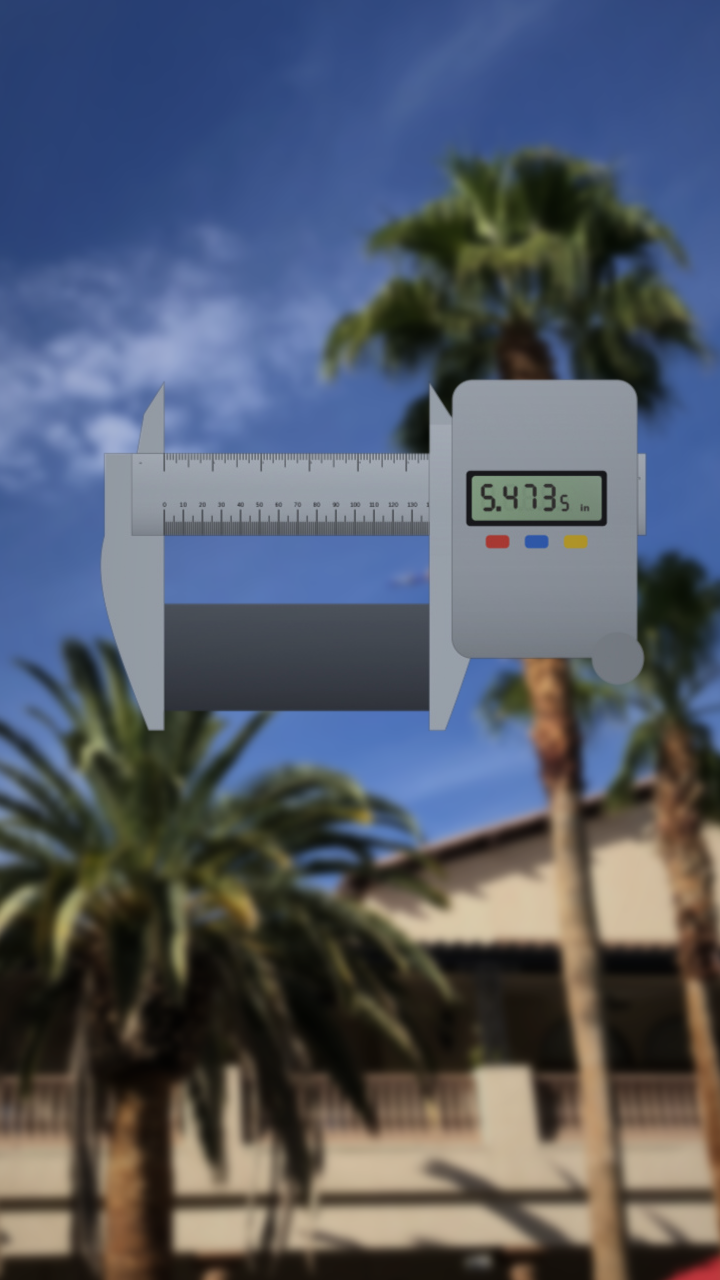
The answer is 5.4735 in
